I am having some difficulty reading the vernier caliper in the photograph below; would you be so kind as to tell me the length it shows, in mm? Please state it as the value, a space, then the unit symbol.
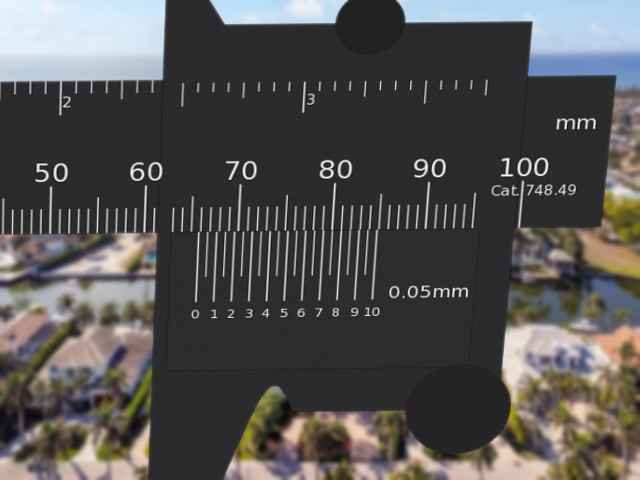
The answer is 65.8 mm
